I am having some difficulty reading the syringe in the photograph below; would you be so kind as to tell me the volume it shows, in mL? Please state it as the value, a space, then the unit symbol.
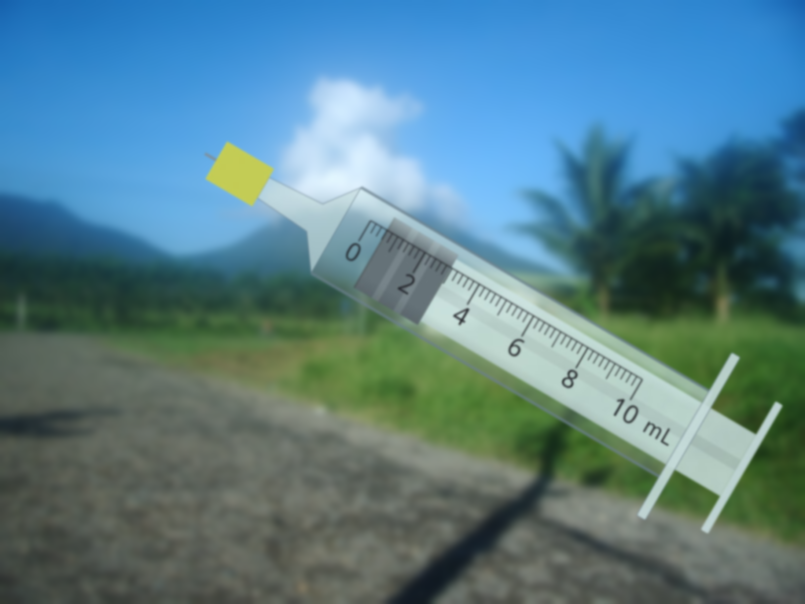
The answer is 0.6 mL
